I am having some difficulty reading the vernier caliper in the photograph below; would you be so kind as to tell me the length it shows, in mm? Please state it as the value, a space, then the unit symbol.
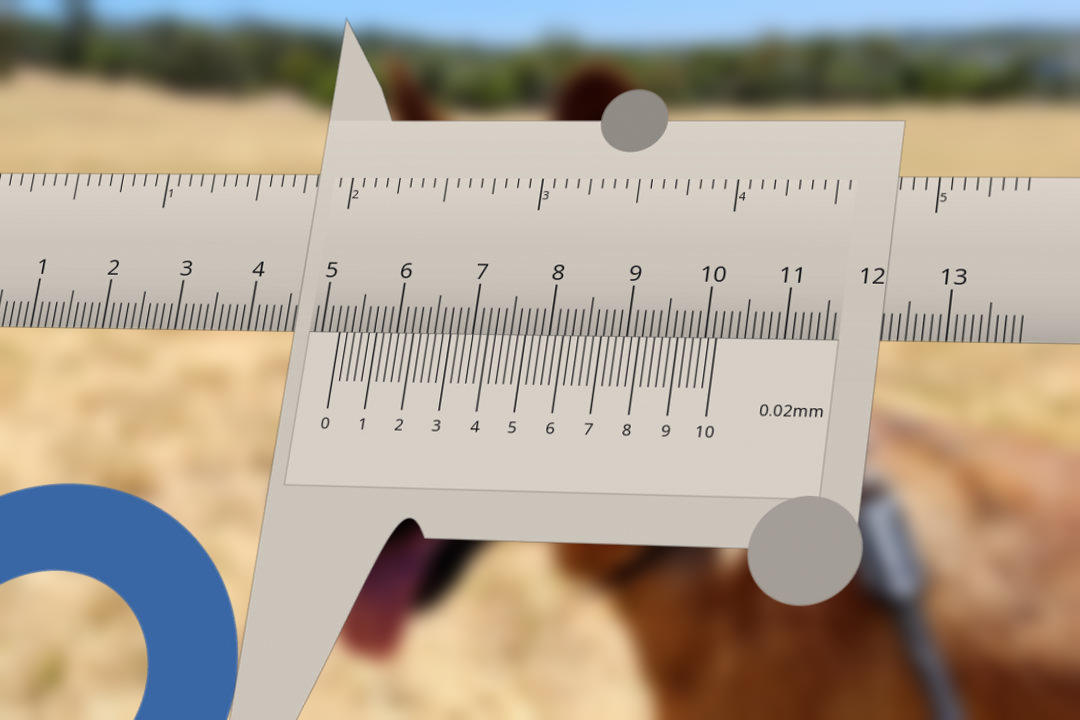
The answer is 52.4 mm
